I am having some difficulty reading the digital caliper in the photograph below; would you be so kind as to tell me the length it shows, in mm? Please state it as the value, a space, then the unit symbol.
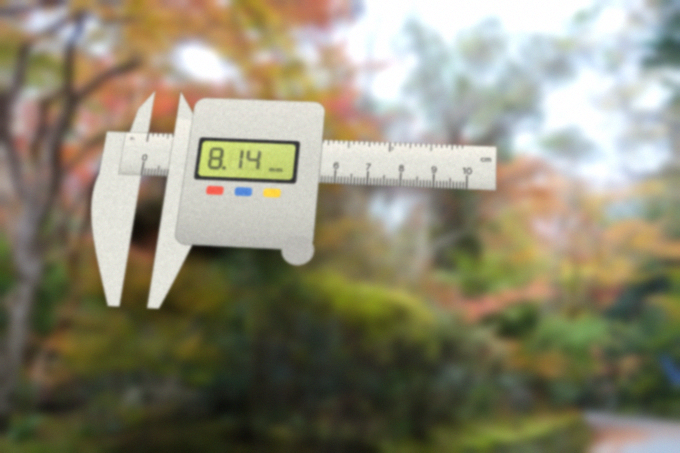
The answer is 8.14 mm
